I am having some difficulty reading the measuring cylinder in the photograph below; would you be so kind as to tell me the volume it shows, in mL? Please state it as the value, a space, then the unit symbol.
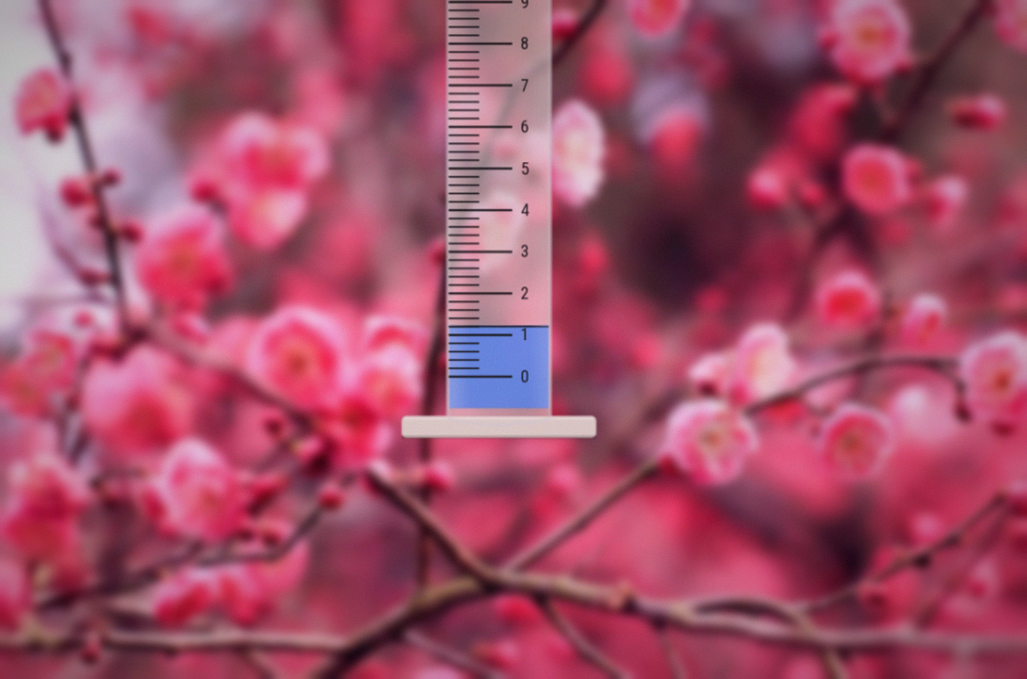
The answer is 1.2 mL
